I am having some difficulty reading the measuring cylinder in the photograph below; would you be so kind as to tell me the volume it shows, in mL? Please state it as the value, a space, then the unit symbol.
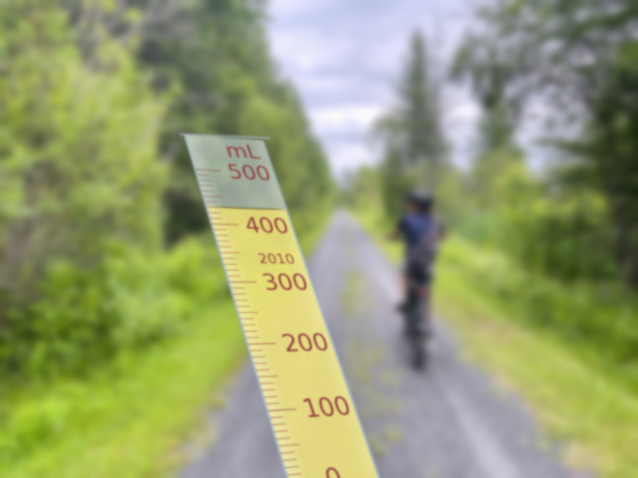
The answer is 430 mL
